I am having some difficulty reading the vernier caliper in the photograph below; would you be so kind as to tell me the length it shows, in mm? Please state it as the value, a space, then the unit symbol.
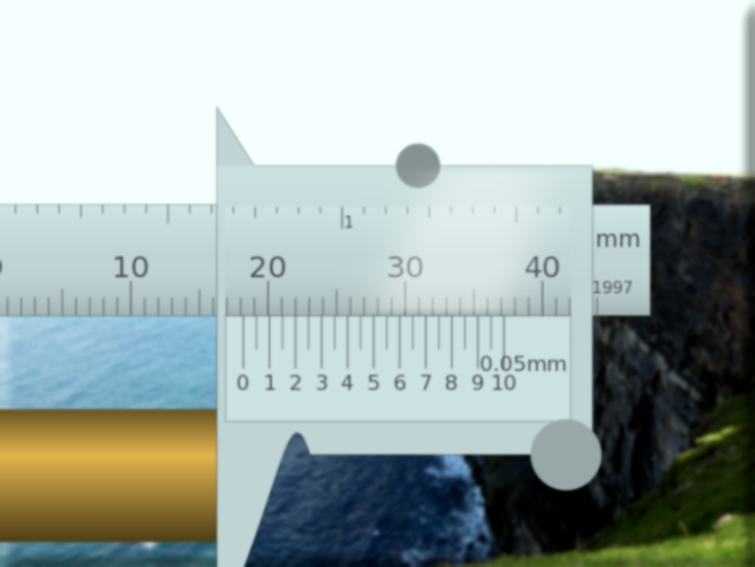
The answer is 18.2 mm
